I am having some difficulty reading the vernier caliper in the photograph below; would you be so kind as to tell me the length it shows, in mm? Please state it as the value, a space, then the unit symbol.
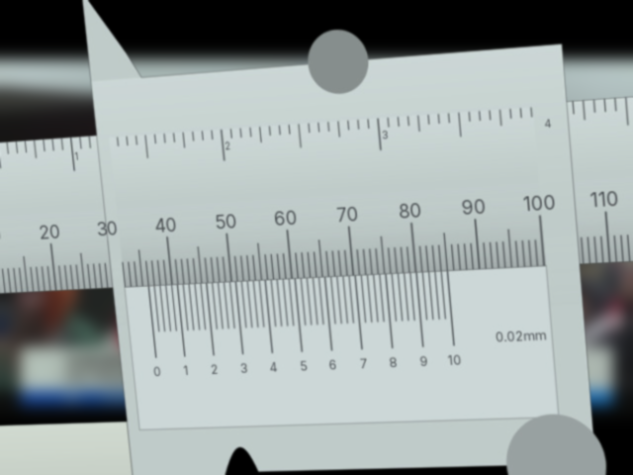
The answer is 36.0 mm
